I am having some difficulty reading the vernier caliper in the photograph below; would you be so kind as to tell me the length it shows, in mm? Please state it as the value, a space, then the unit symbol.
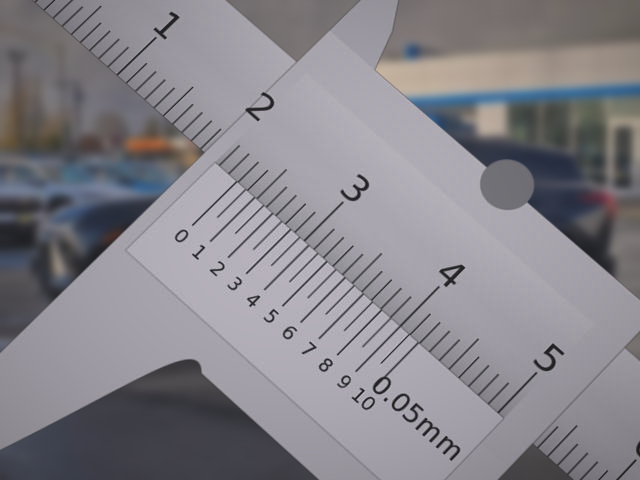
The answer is 22.9 mm
